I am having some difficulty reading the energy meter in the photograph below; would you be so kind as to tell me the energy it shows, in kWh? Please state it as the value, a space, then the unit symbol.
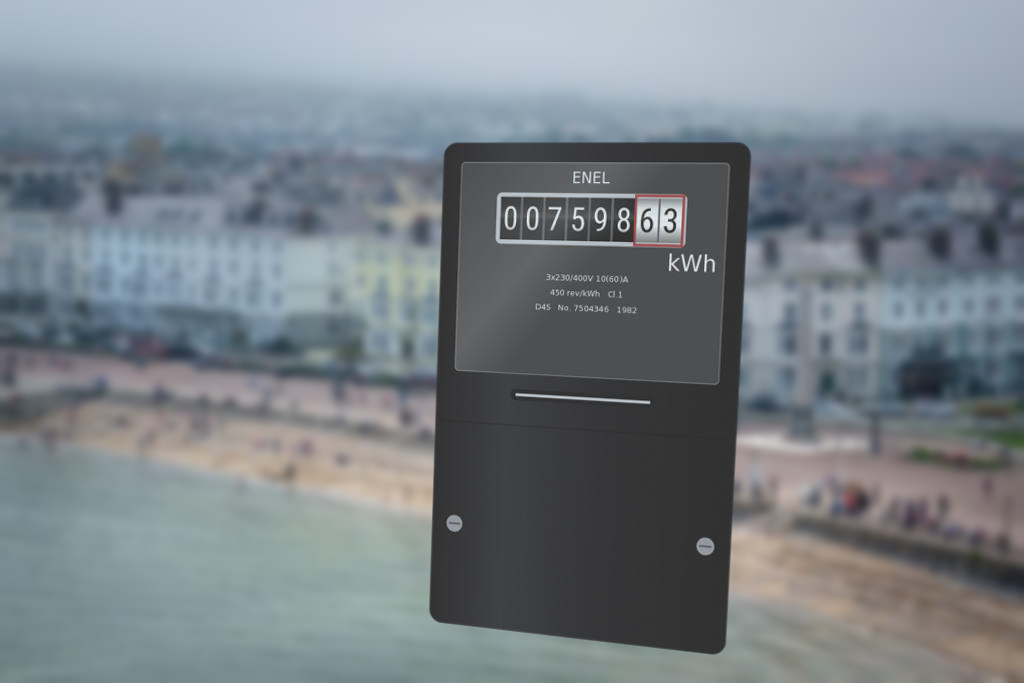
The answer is 7598.63 kWh
